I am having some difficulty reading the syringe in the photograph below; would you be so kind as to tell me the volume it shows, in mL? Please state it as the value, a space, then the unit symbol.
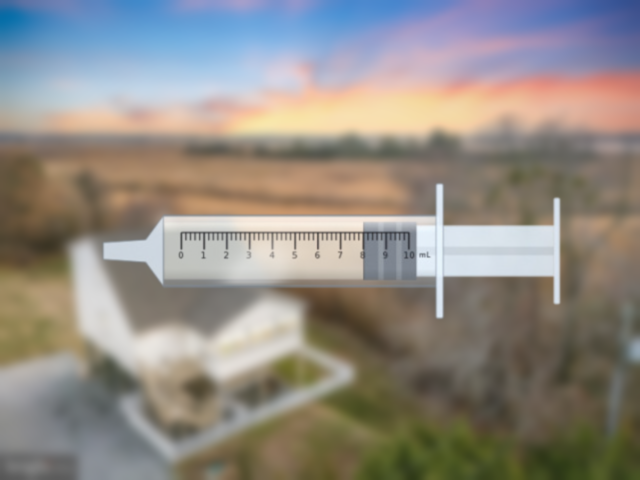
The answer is 8 mL
